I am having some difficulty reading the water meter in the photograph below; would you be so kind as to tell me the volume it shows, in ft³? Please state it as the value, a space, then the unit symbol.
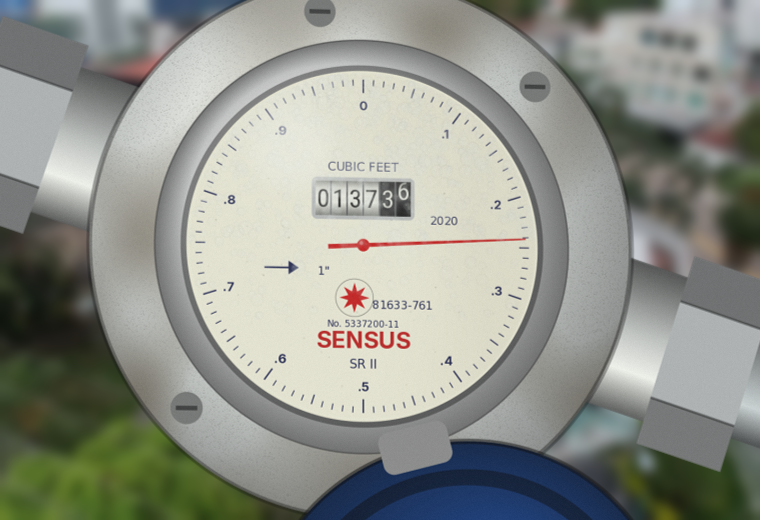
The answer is 13736.24 ft³
